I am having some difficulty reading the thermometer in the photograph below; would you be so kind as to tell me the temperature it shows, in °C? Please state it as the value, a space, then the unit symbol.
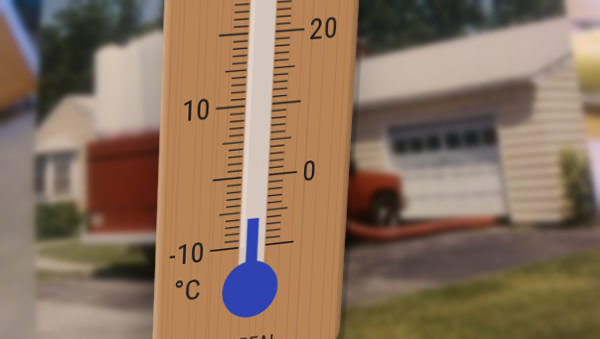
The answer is -6 °C
